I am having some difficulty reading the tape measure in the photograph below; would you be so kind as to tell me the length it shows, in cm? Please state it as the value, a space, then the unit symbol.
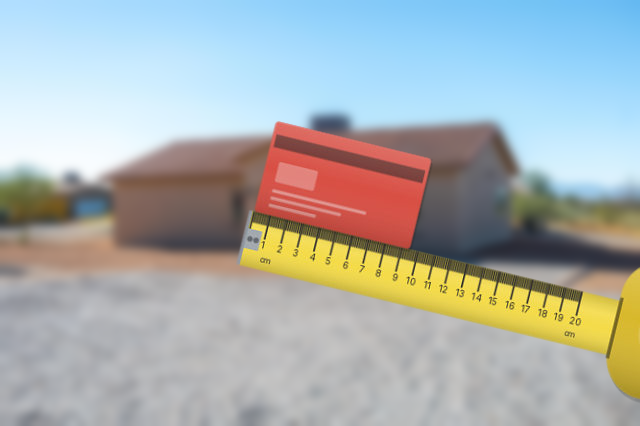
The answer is 9.5 cm
